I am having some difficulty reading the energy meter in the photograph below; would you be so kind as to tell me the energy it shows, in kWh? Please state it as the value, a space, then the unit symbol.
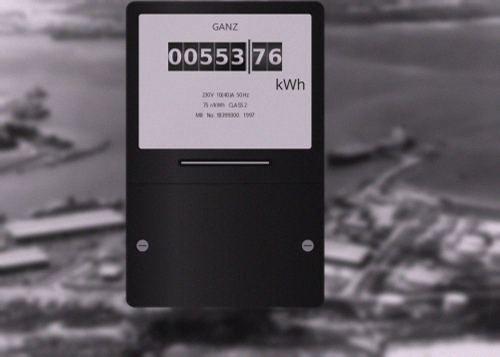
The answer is 553.76 kWh
